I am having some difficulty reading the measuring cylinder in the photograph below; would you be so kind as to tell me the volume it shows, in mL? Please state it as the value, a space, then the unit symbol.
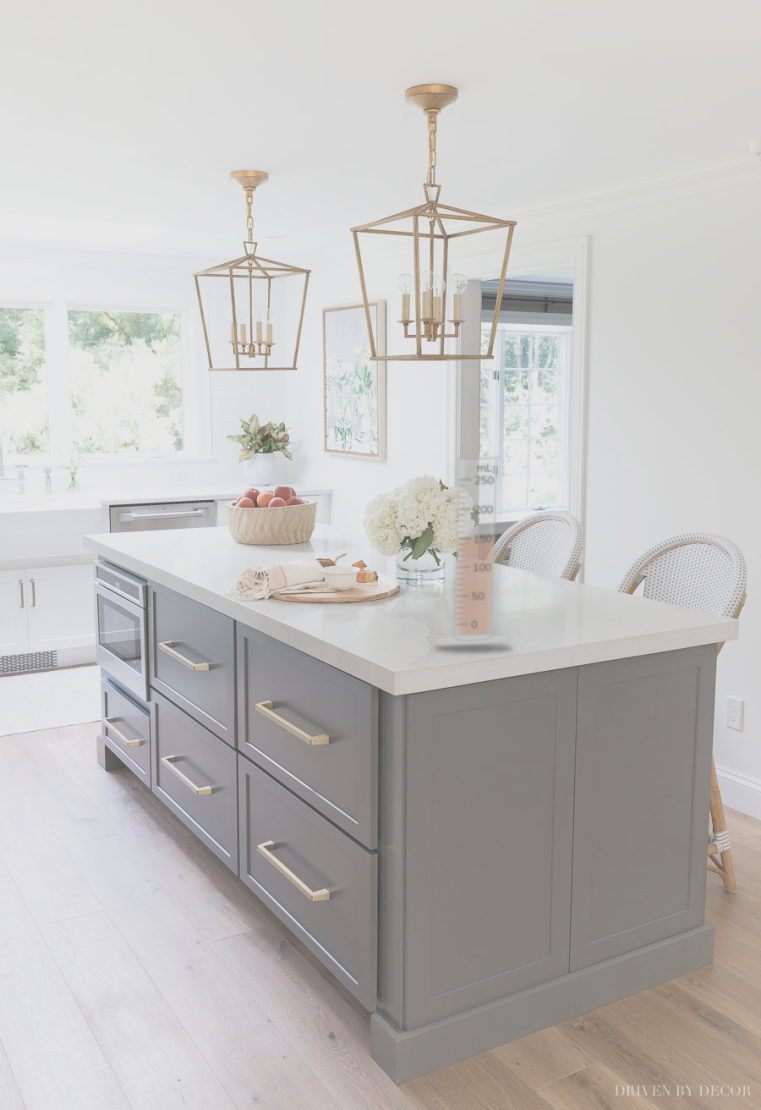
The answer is 150 mL
